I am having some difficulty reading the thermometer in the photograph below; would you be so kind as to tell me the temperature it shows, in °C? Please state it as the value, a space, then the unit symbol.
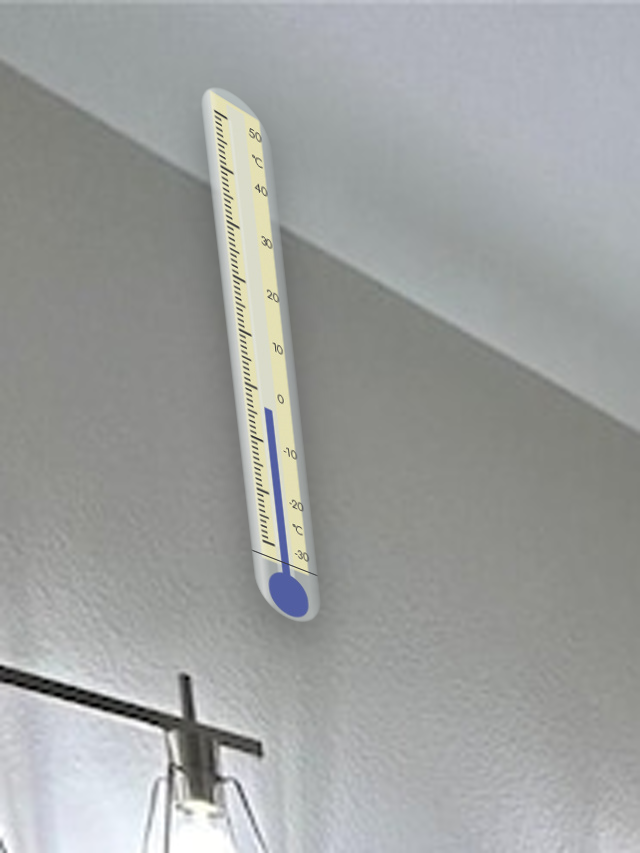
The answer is -3 °C
